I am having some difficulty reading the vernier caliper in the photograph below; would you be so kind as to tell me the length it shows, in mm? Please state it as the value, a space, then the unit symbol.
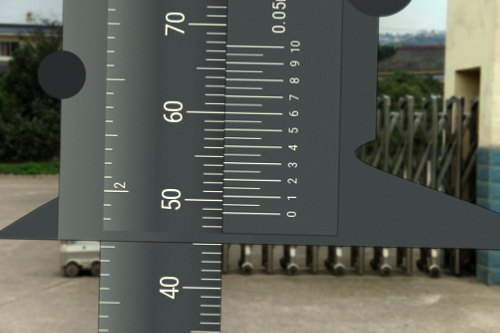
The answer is 48.6 mm
